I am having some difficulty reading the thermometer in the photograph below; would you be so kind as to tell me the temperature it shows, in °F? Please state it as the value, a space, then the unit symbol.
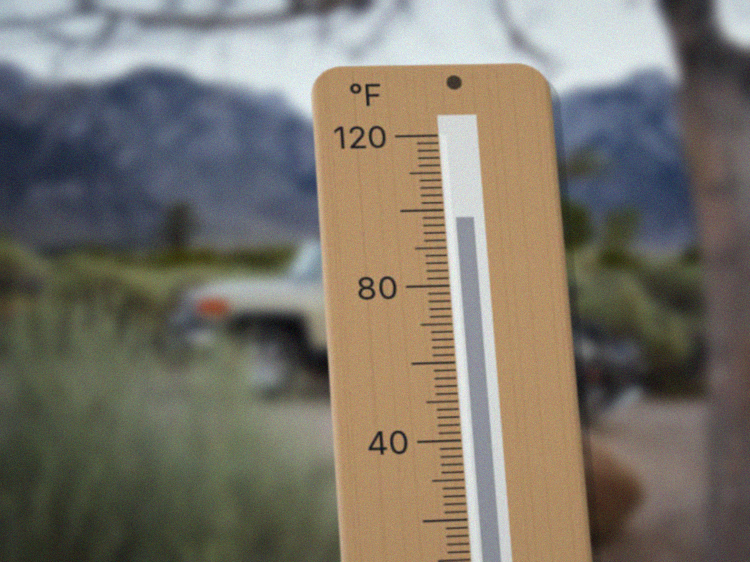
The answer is 98 °F
